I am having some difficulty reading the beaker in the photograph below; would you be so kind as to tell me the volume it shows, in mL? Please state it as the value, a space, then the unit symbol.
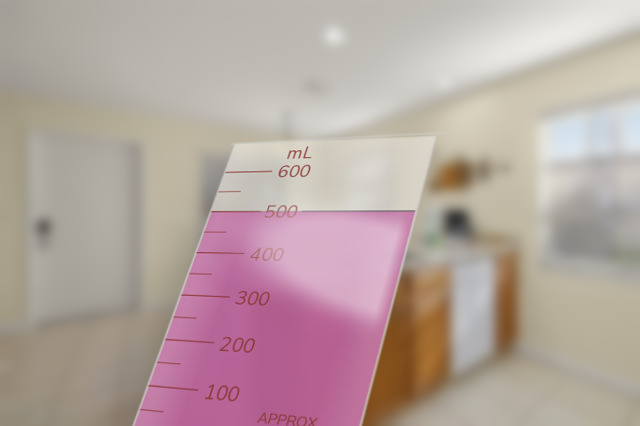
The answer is 500 mL
